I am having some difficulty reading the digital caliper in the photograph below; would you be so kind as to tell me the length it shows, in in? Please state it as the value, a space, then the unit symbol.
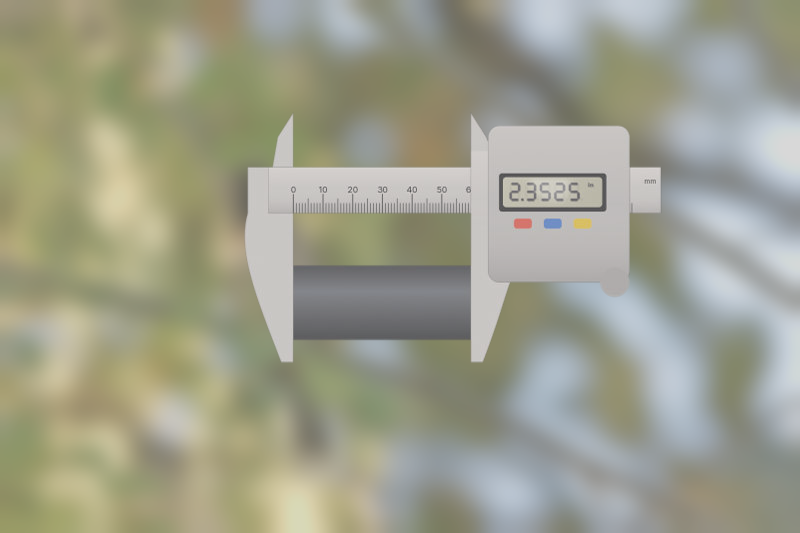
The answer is 2.3525 in
